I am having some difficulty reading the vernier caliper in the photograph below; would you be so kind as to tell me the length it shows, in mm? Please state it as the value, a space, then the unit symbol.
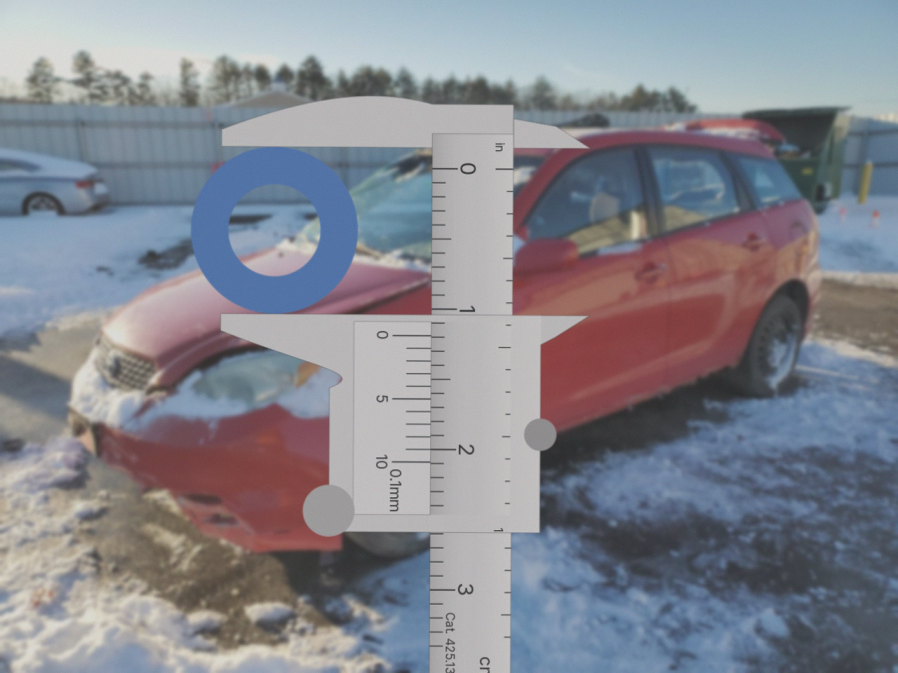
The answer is 11.9 mm
